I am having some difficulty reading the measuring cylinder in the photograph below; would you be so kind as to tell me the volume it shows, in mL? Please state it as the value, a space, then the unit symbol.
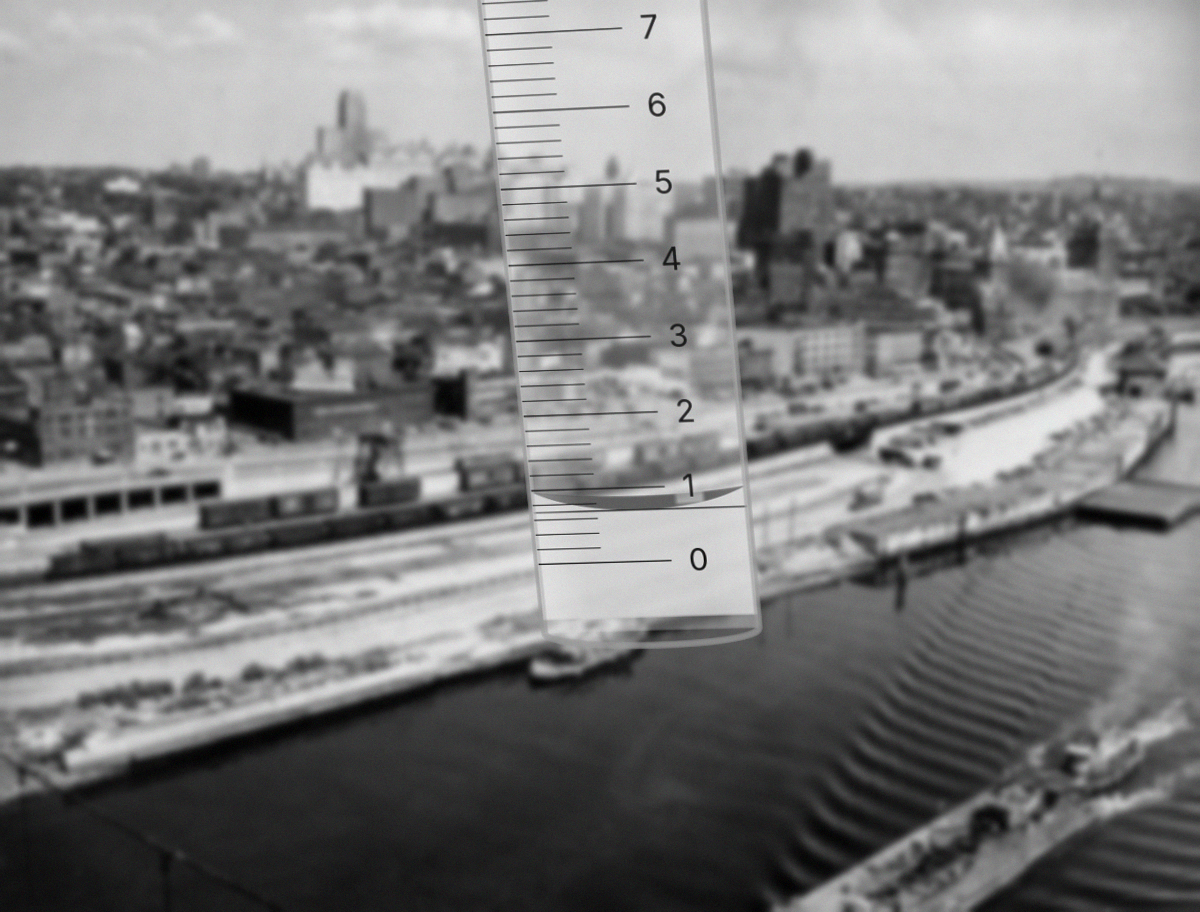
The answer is 0.7 mL
